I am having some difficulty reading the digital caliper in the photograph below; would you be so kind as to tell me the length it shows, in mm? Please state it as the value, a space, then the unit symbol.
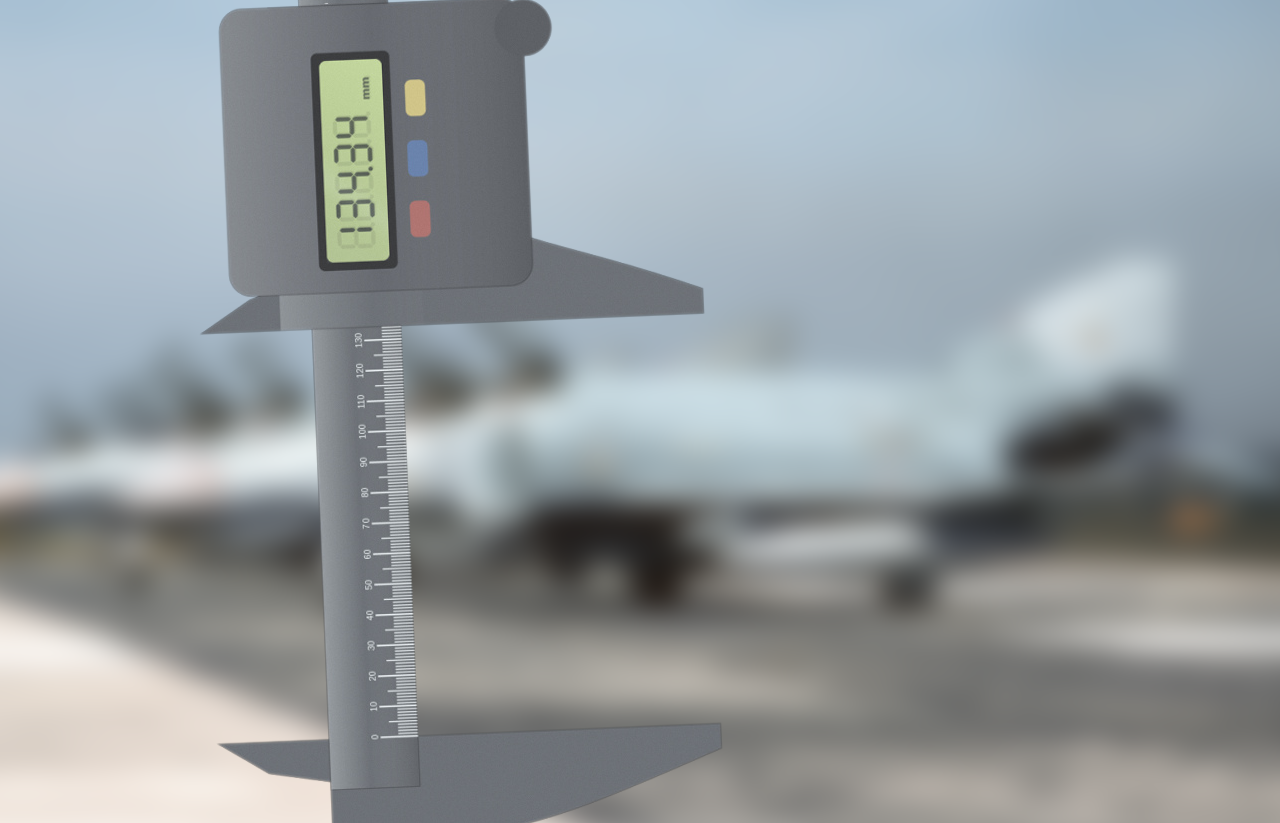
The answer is 134.34 mm
